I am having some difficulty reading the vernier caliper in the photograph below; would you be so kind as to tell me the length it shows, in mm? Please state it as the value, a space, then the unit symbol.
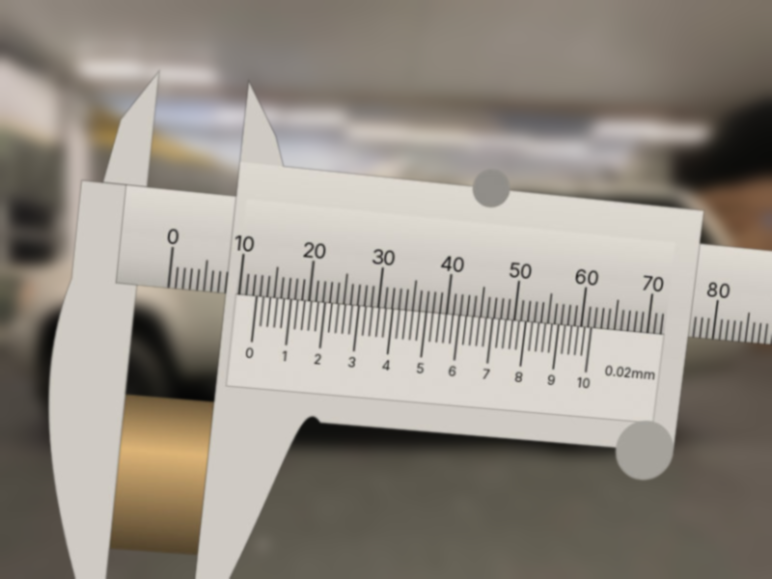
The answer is 12.5 mm
